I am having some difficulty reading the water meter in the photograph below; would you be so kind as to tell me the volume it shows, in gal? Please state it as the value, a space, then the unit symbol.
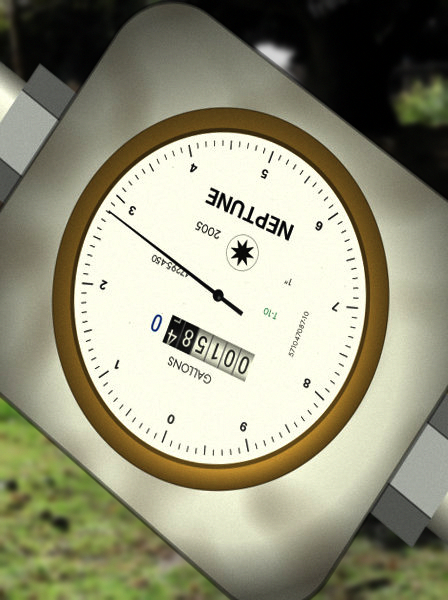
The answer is 15842.8 gal
